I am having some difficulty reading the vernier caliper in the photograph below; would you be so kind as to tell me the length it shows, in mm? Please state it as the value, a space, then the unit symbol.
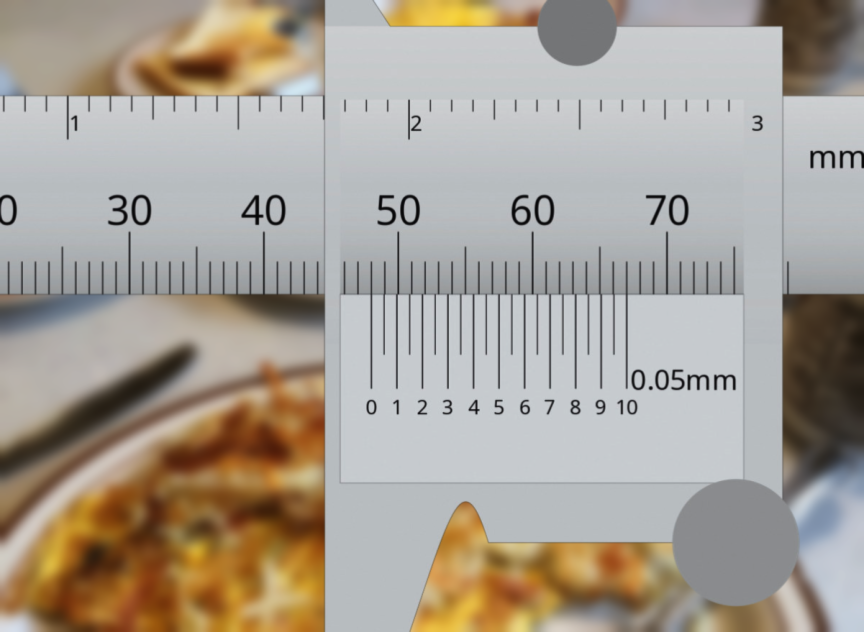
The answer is 48.0 mm
